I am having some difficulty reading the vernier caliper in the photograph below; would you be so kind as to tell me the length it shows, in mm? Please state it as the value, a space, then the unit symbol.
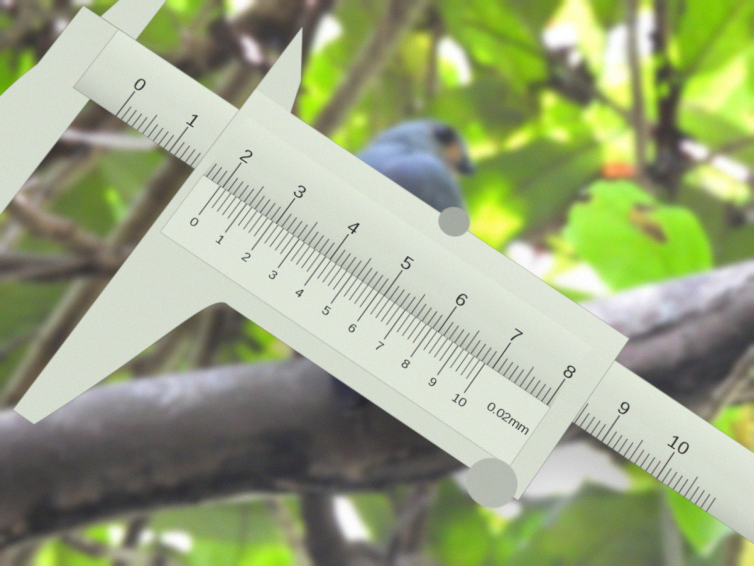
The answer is 19.6 mm
